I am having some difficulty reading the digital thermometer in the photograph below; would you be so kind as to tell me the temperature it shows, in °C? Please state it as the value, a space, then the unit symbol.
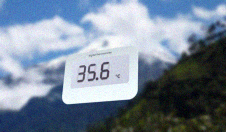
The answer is 35.6 °C
